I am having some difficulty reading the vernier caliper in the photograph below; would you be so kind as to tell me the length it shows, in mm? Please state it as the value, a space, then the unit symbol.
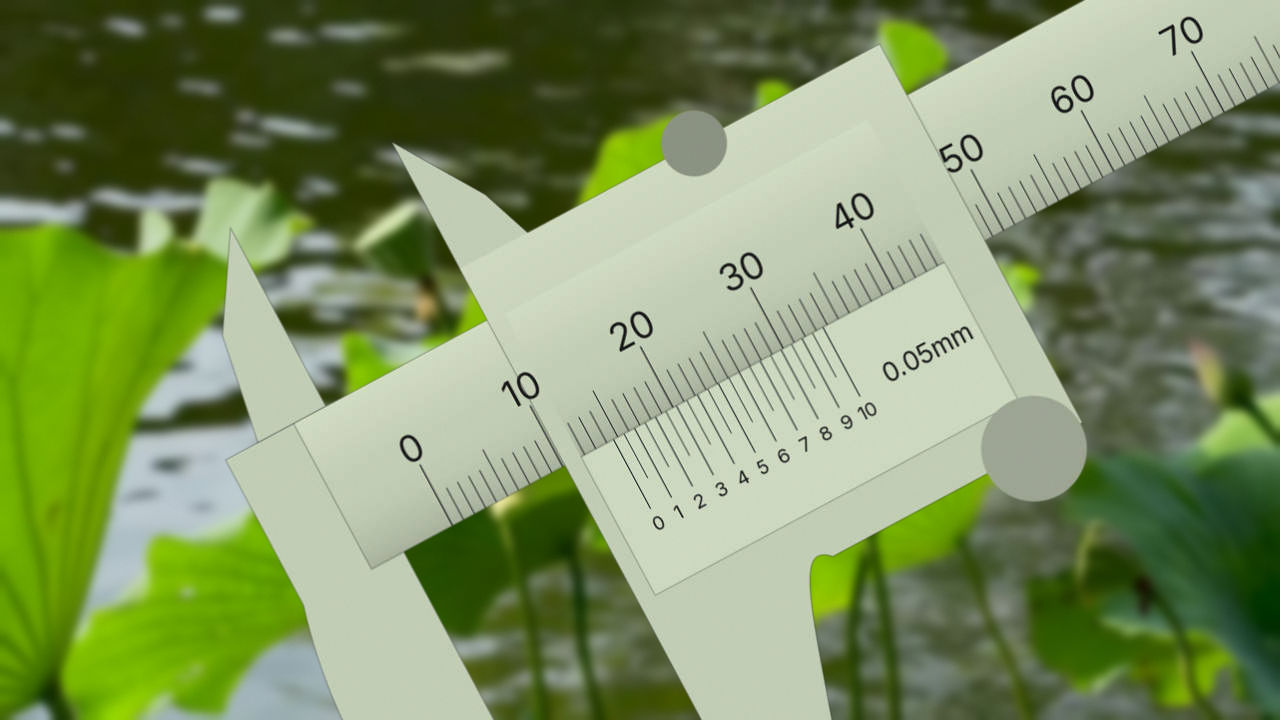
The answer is 14.6 mm
